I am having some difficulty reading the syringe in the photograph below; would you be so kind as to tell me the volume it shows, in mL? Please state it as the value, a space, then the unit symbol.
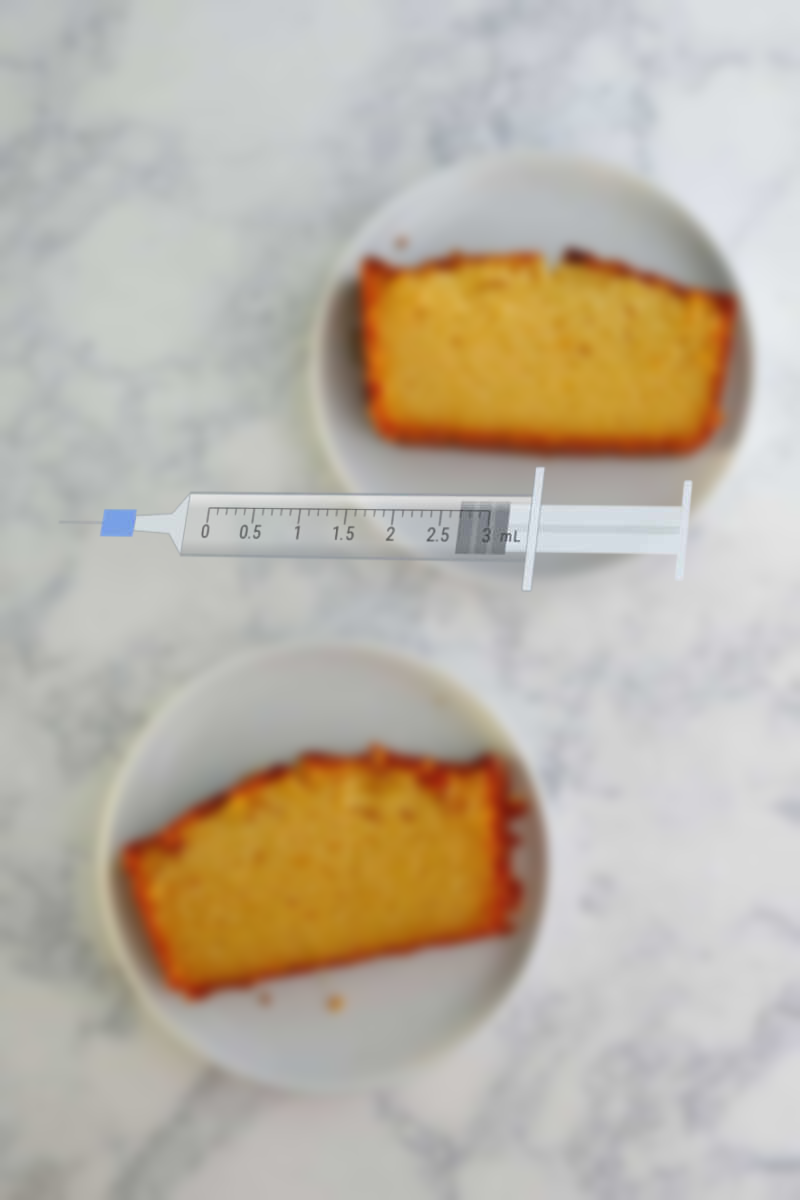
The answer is 2.7 mL
